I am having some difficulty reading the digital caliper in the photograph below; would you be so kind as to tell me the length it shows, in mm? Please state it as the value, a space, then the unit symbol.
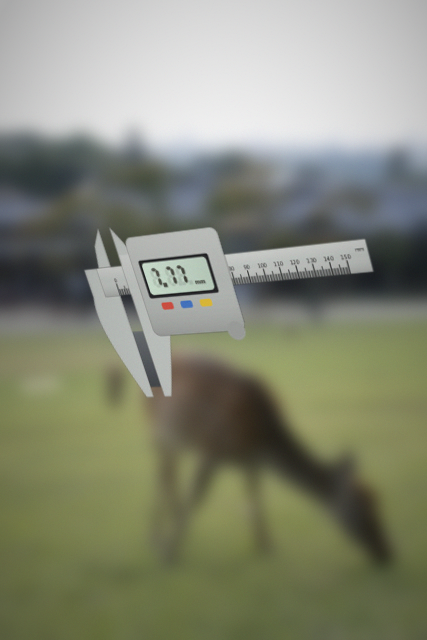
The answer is 7.77 mm
